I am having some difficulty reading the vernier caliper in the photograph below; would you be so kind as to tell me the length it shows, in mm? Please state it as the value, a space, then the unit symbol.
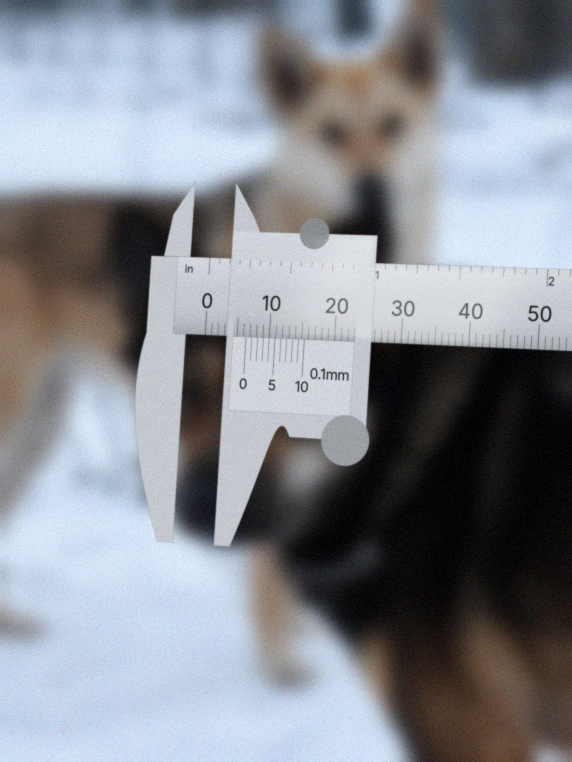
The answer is 6.4 mm
